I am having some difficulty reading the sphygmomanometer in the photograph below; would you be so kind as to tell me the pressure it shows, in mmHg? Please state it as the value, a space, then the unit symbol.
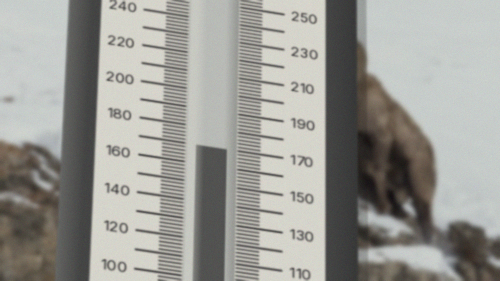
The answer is 170 mmHg
